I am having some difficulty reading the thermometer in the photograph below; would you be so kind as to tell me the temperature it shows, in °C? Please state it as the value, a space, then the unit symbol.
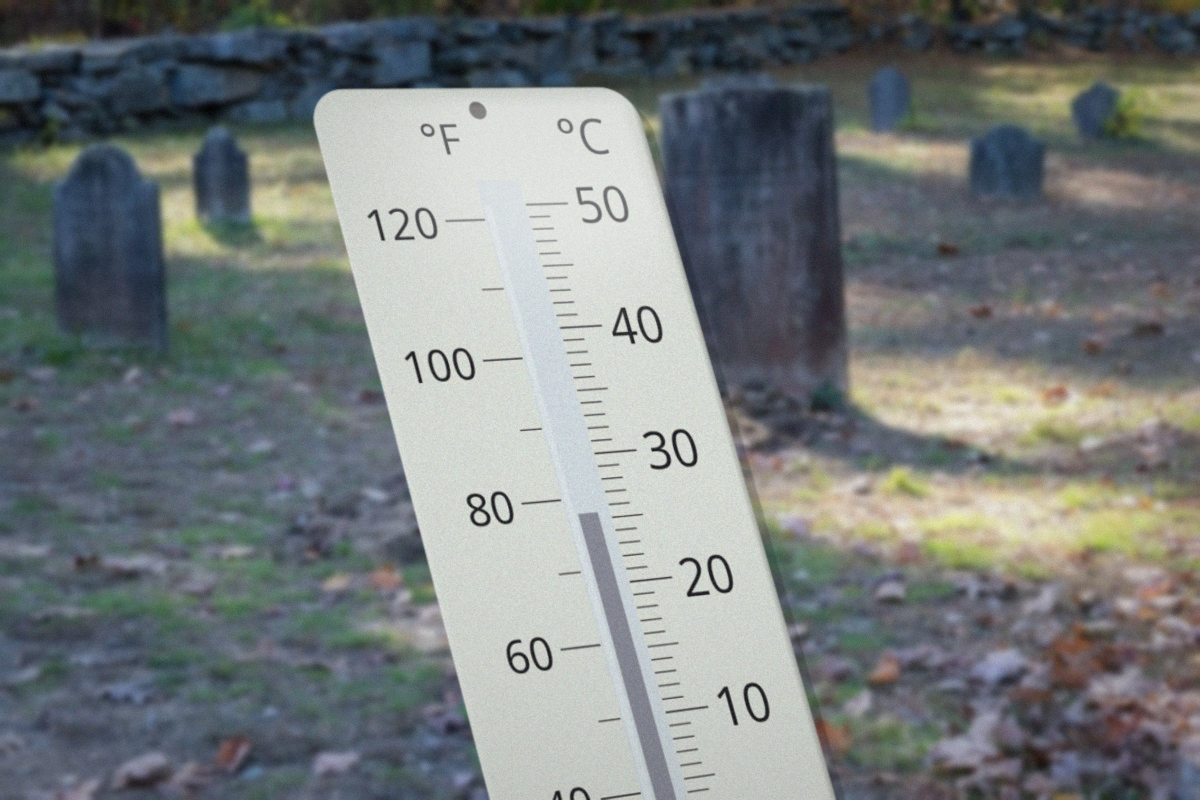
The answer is 25.5 °C
